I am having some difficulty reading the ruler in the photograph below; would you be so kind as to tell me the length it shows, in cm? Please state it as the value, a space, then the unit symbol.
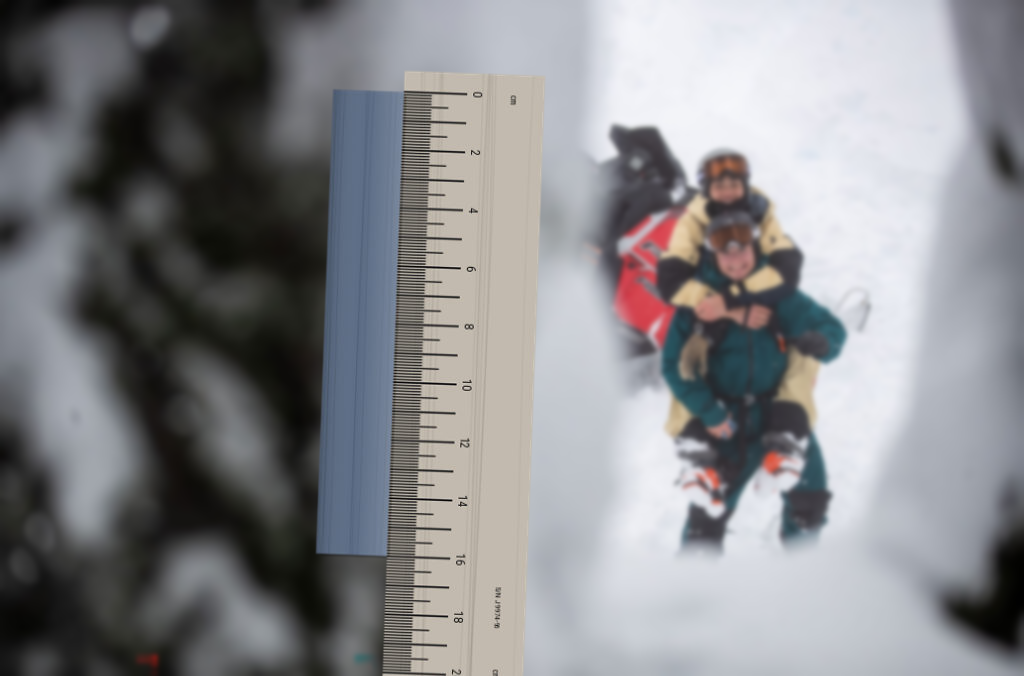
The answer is 16 cm
